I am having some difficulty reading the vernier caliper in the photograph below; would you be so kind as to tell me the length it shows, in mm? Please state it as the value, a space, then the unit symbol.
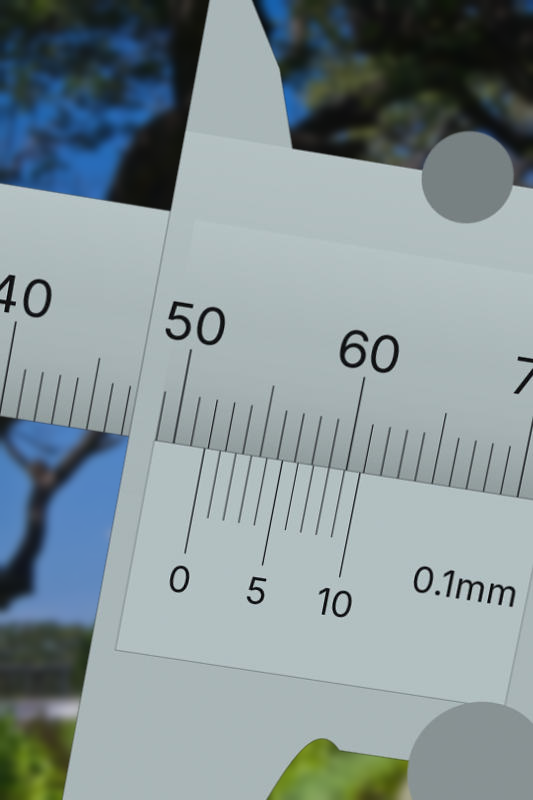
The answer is 51.8 mm
